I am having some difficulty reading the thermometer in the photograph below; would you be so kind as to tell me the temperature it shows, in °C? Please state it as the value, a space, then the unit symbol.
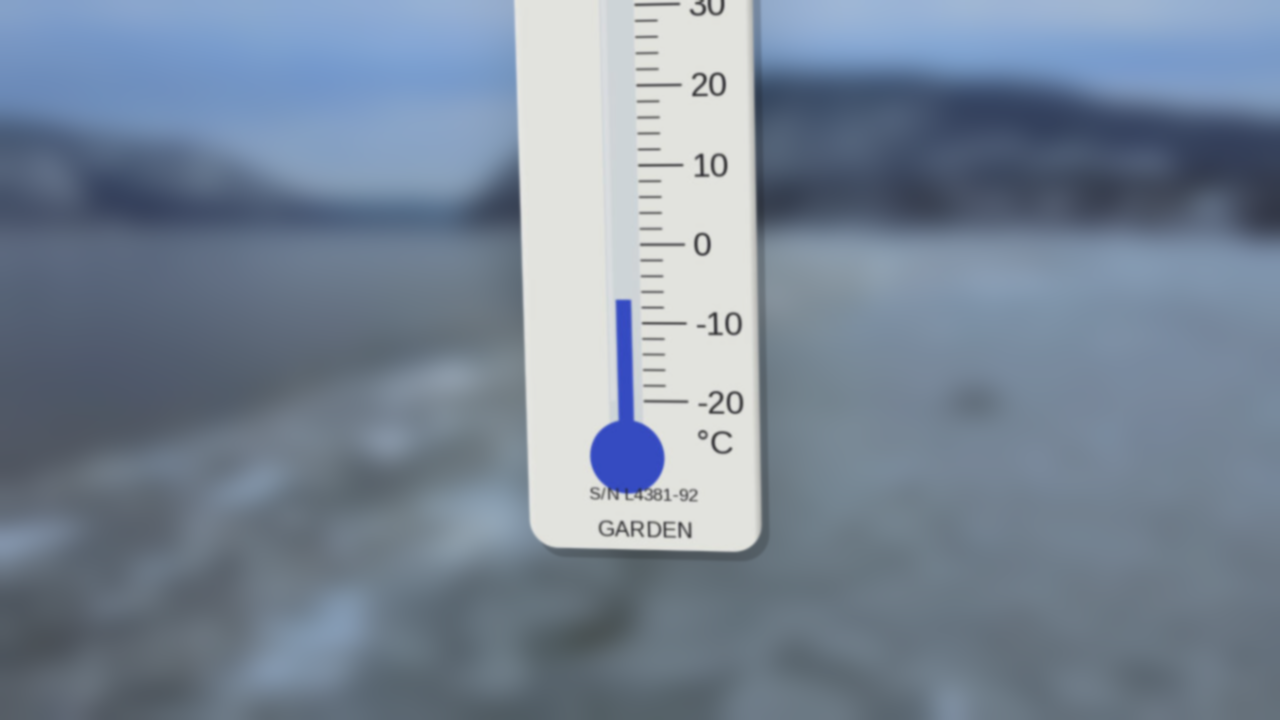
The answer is -7 °C
